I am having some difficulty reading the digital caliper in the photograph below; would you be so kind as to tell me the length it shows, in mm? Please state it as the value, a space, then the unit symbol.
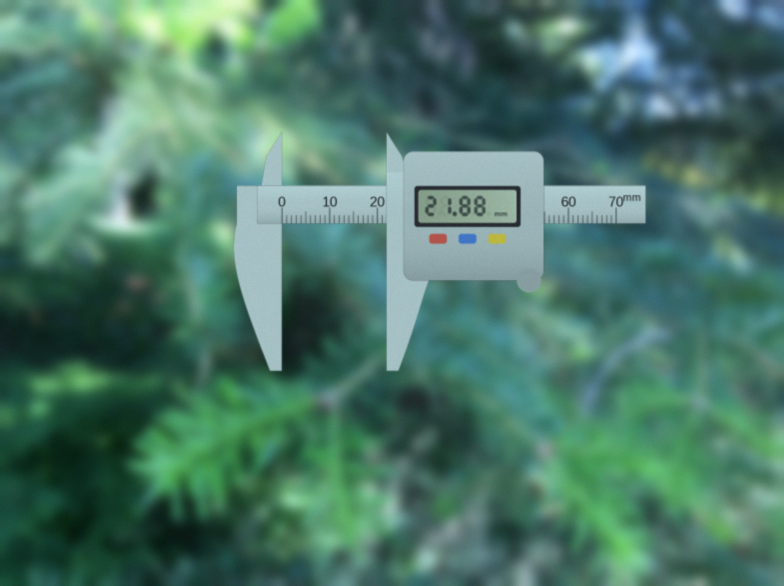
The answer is 21.88 mm
